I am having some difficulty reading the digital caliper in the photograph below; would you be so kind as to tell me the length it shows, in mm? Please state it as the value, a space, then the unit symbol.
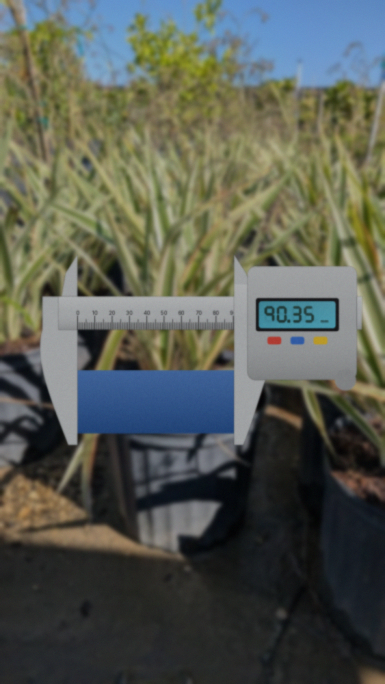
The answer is 90.35 mm
